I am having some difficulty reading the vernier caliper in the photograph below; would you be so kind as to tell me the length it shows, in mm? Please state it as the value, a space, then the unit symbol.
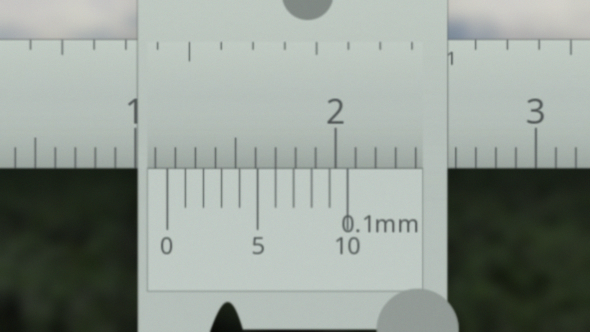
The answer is 11.6 mm
